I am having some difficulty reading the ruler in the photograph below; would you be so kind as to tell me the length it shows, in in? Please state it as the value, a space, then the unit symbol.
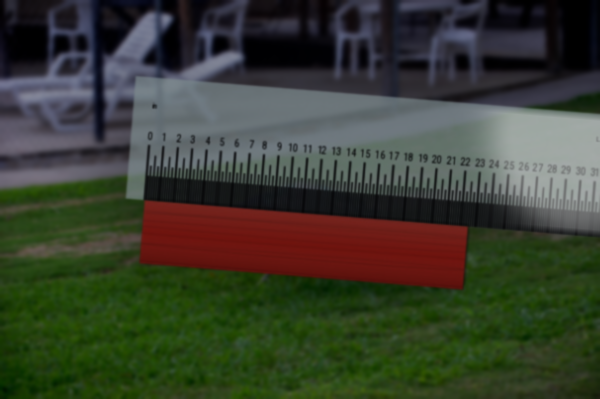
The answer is 22.5 in
